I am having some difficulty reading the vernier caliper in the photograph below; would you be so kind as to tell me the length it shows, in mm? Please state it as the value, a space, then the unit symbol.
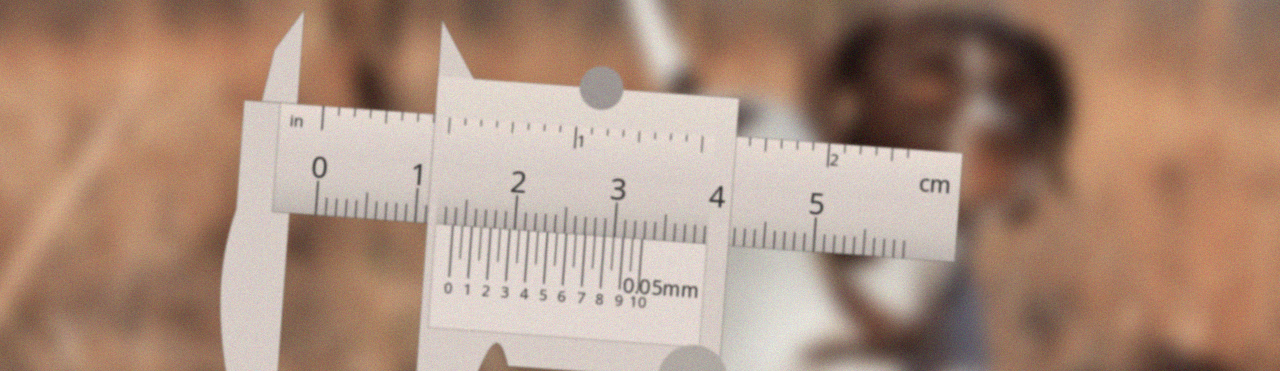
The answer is 13.8 mm
